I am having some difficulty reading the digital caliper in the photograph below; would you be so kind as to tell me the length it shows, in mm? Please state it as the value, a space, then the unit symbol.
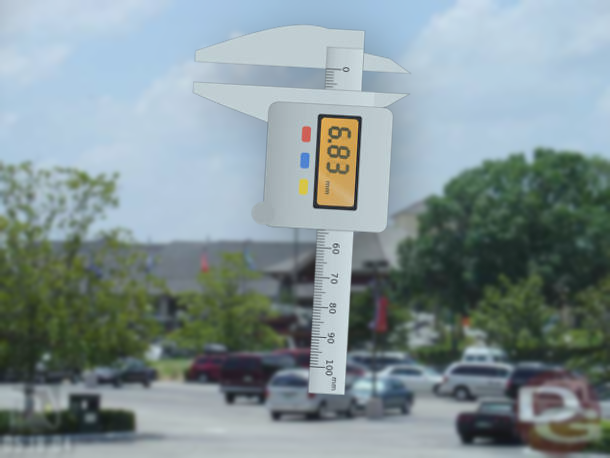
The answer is 6.83 mm
